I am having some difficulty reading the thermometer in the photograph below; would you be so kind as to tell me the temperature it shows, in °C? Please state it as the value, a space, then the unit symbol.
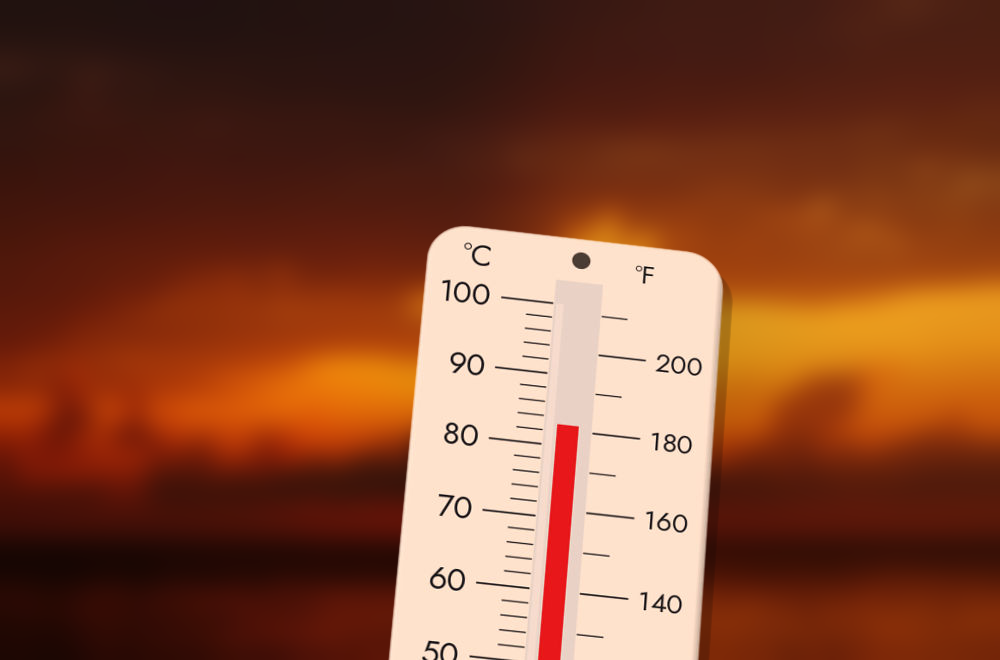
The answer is 83 °C
